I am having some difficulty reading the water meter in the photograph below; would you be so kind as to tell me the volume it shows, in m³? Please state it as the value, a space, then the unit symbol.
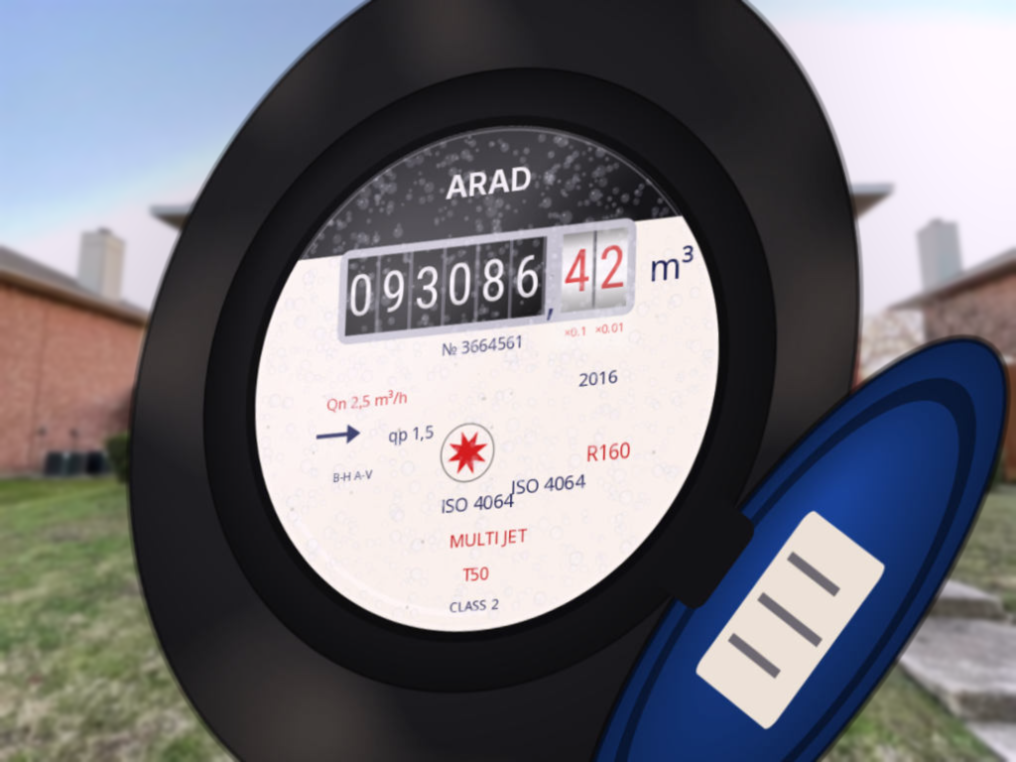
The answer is 93086.42 m³
